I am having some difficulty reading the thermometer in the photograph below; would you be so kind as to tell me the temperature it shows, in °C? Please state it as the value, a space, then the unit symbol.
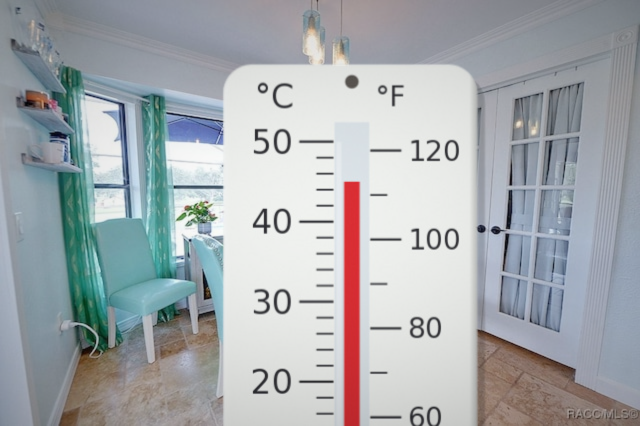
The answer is 45 °C
